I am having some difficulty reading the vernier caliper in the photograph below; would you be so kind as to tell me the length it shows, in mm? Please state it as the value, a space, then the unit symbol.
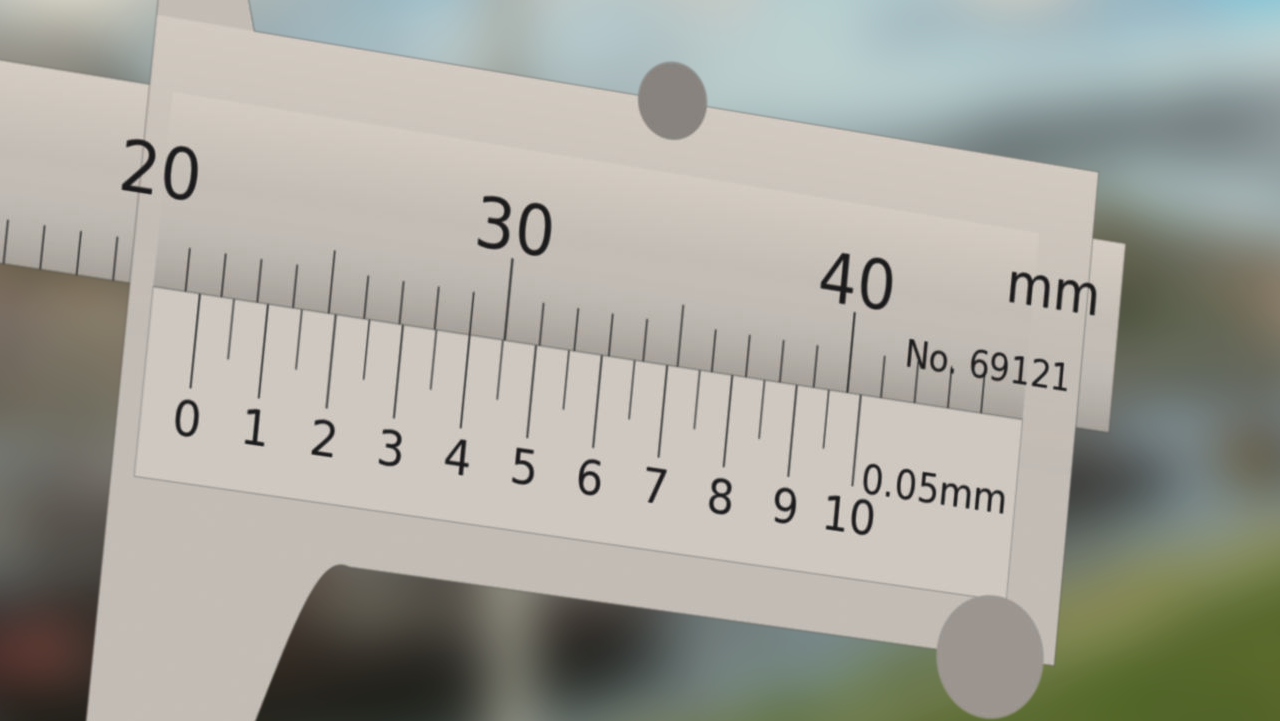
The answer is 21.40 mm
